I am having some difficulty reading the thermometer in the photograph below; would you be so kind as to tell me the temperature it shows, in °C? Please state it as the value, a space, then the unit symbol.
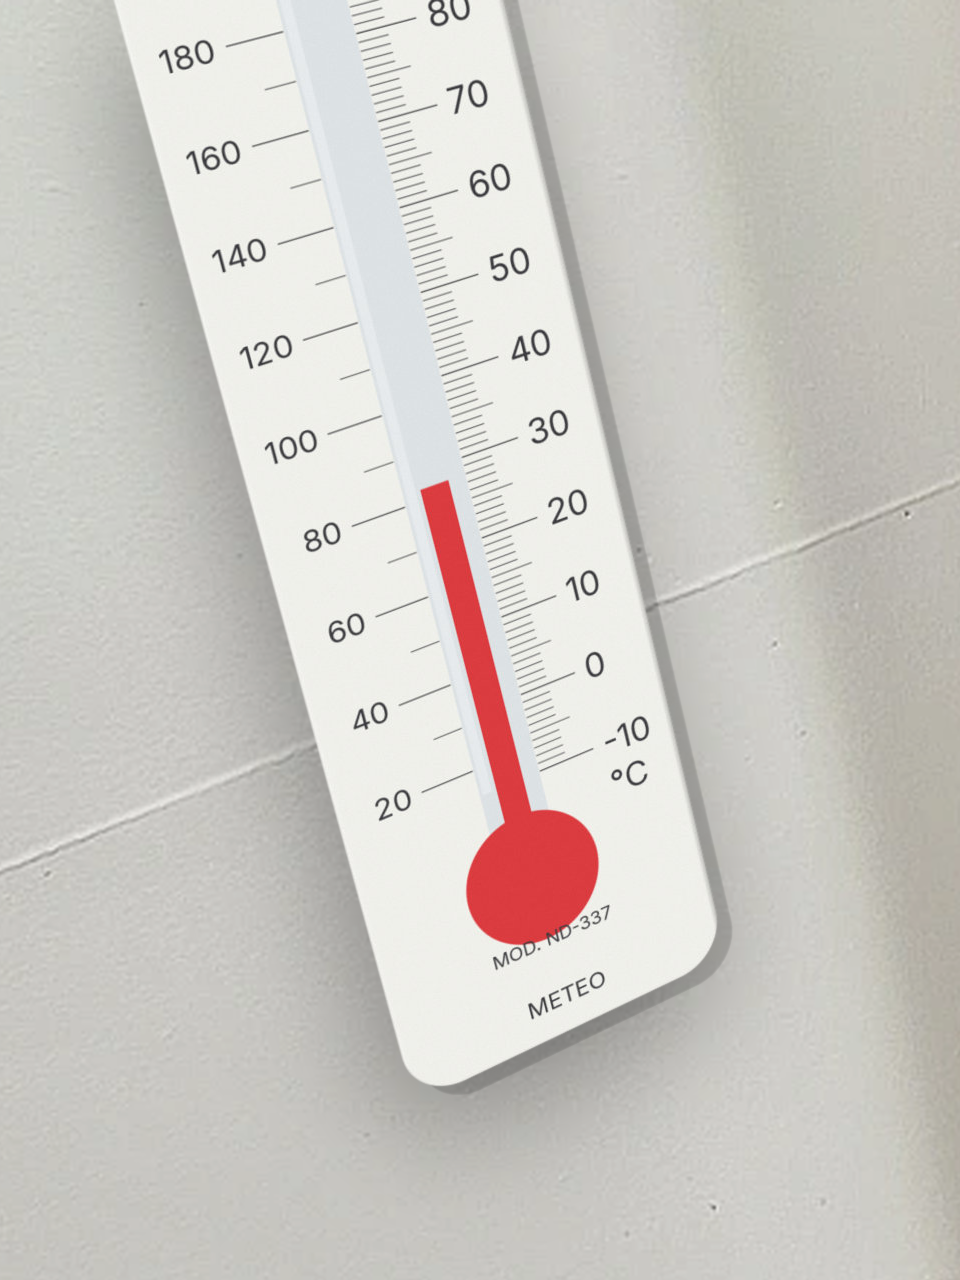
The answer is 28 °C
